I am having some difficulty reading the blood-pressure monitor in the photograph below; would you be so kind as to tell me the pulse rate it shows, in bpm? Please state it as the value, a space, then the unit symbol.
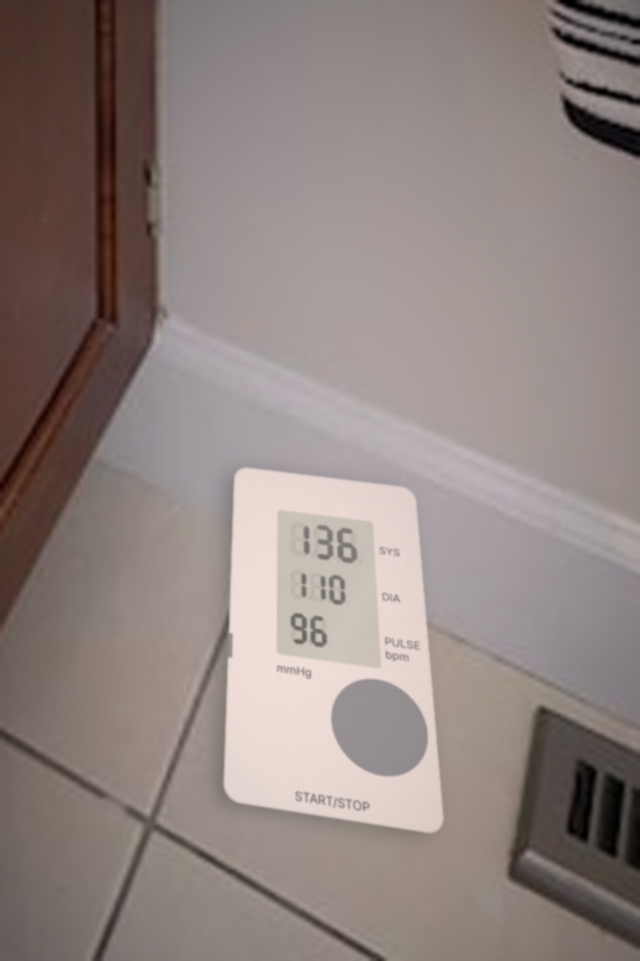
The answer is 96 bpm
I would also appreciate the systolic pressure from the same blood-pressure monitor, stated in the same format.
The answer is 136 mmHg
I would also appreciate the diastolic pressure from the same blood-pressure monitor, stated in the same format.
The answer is 110 mmHg
